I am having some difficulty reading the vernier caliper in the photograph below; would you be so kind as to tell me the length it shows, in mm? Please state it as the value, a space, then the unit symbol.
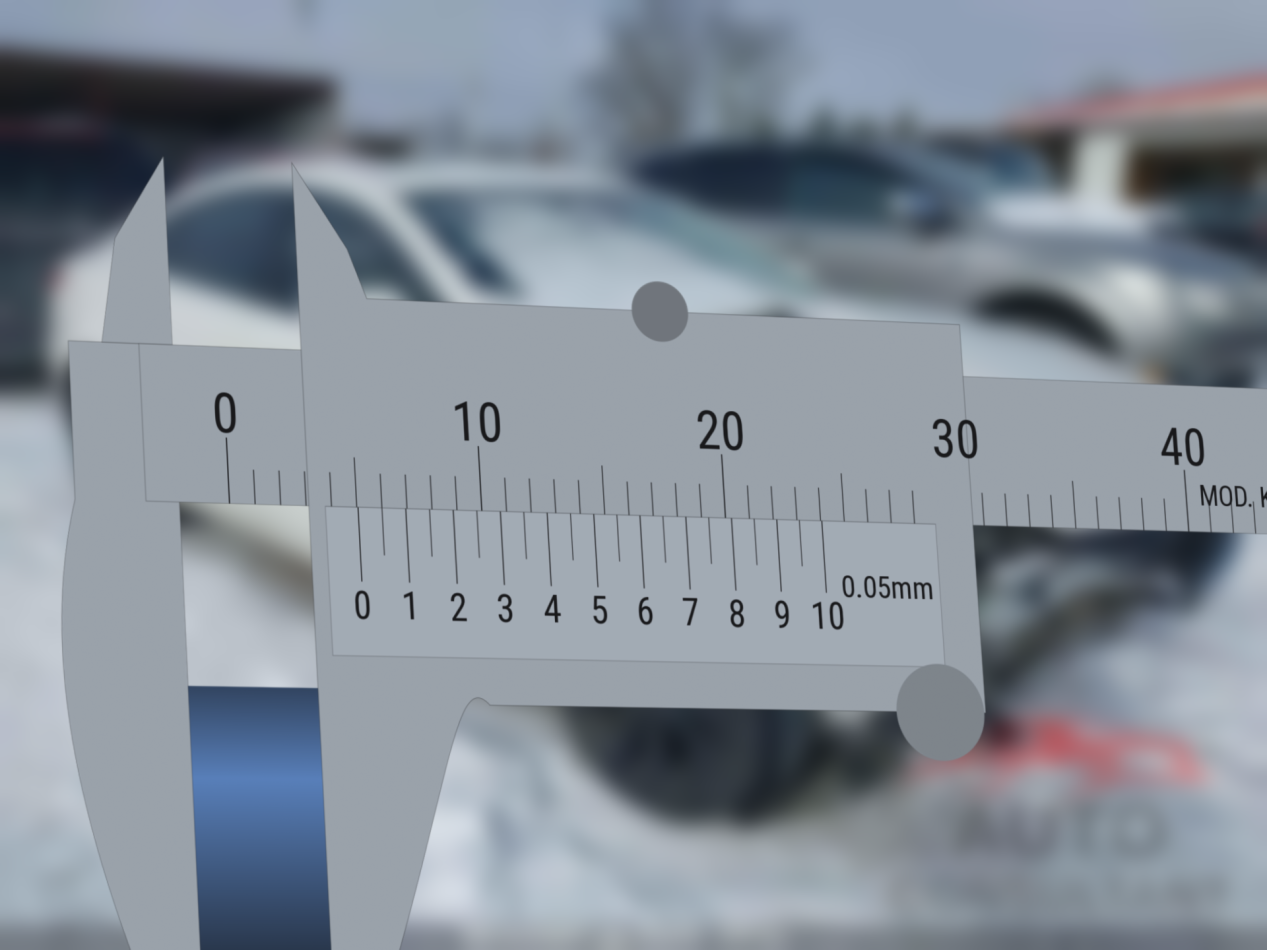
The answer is 5.05 mm
